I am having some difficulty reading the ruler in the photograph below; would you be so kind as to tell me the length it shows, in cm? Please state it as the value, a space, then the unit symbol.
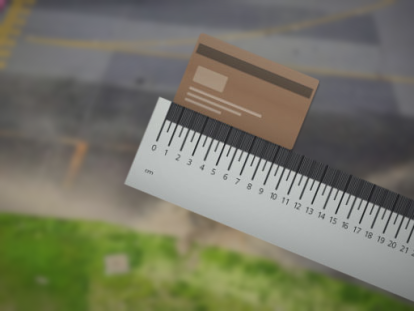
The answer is 10 cm
